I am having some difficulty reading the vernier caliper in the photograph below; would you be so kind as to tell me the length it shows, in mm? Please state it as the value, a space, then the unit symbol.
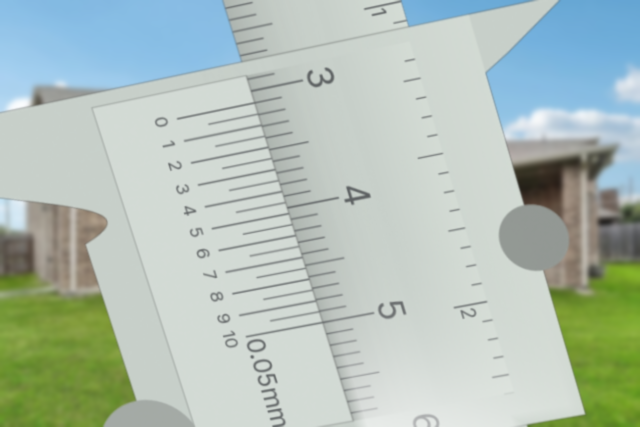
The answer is 31.0 mm
